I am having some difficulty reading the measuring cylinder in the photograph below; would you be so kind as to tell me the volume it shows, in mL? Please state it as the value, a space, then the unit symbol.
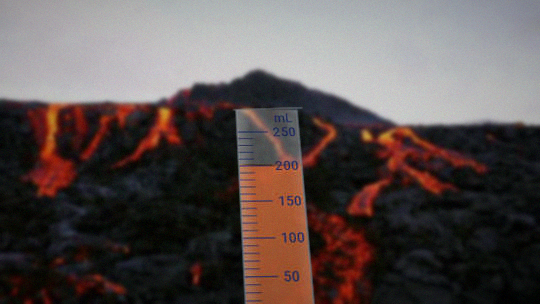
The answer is 200 mL
